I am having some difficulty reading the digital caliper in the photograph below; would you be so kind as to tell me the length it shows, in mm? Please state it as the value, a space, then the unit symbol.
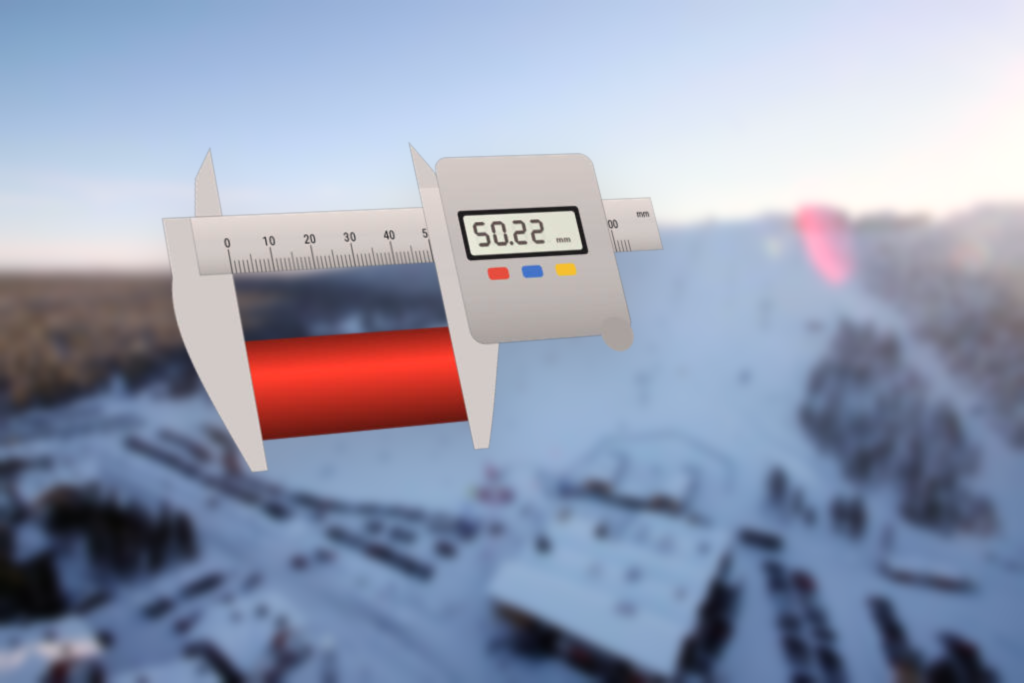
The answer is 50.22 mm
